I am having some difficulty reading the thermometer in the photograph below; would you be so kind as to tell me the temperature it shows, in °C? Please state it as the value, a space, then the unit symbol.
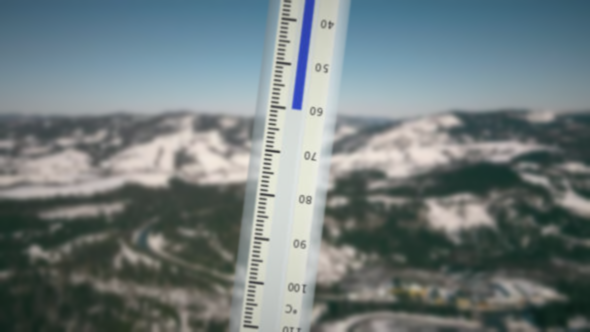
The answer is 60 °C
